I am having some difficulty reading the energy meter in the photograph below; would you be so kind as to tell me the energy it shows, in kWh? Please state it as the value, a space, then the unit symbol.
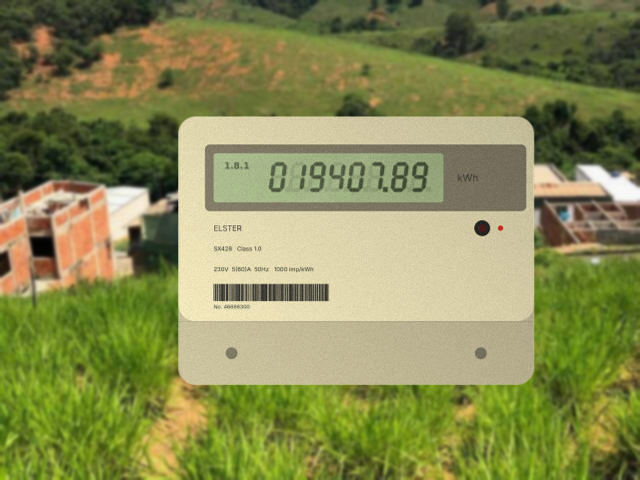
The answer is 19407.89 kWh
